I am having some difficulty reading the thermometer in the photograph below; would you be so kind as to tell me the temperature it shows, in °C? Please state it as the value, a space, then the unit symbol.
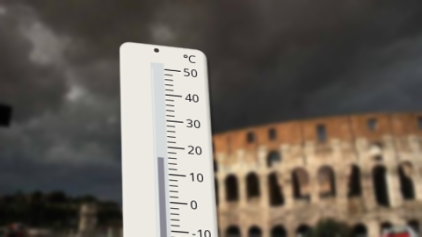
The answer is 16 °C
